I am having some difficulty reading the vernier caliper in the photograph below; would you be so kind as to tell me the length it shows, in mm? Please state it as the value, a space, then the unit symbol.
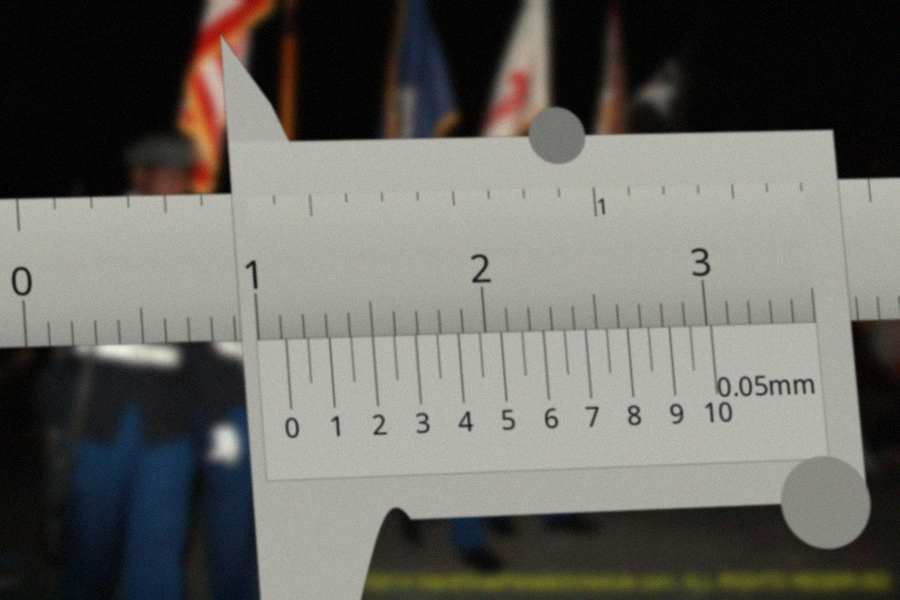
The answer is 11.2 mm
